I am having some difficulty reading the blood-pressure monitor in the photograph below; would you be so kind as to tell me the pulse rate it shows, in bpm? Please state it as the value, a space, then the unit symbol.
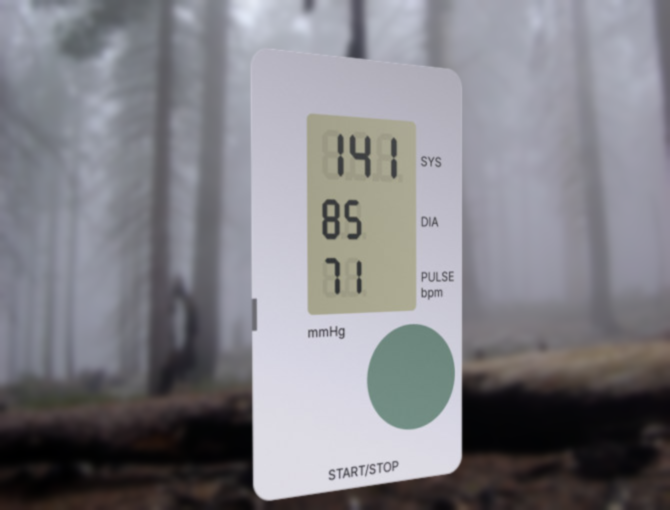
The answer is 71 bpm
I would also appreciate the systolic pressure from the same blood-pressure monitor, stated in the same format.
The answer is 141 mmHg
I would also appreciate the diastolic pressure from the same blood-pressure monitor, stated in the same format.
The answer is 85 mmHg
